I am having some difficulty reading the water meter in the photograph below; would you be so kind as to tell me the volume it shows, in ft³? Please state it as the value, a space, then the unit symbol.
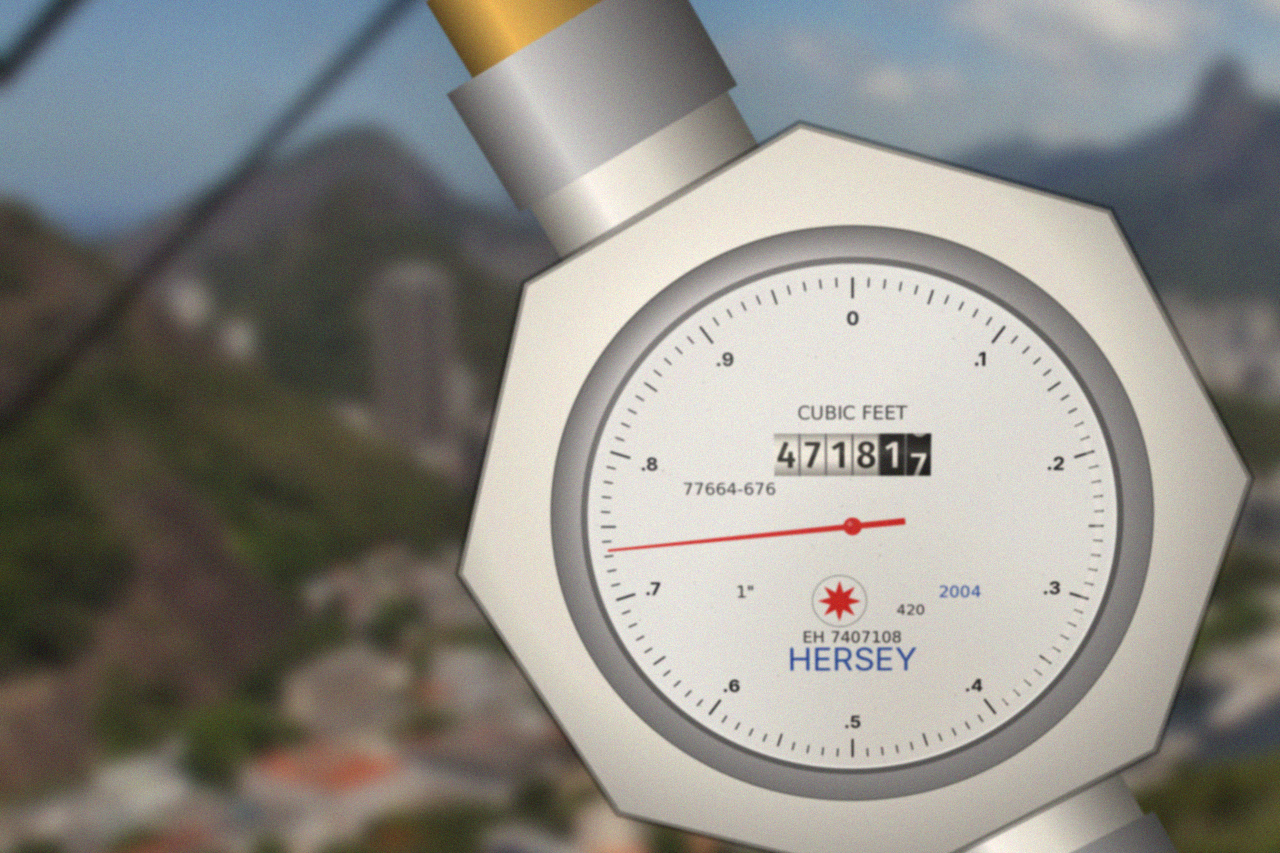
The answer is 471816.73 ft³
